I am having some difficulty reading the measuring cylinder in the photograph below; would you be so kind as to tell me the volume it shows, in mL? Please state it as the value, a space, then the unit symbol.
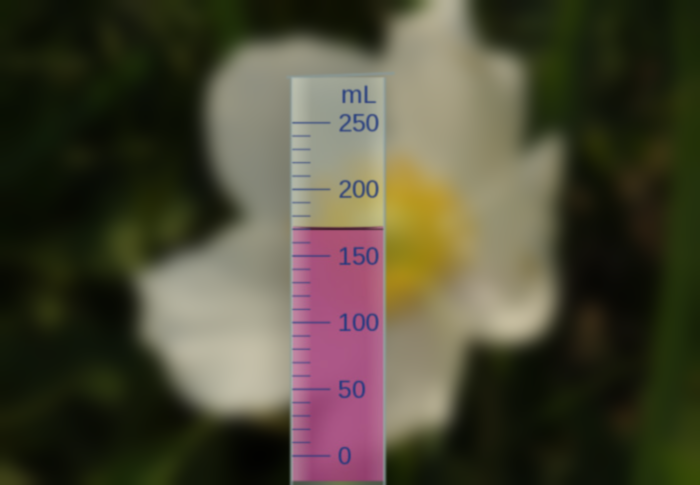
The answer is 170 mL
